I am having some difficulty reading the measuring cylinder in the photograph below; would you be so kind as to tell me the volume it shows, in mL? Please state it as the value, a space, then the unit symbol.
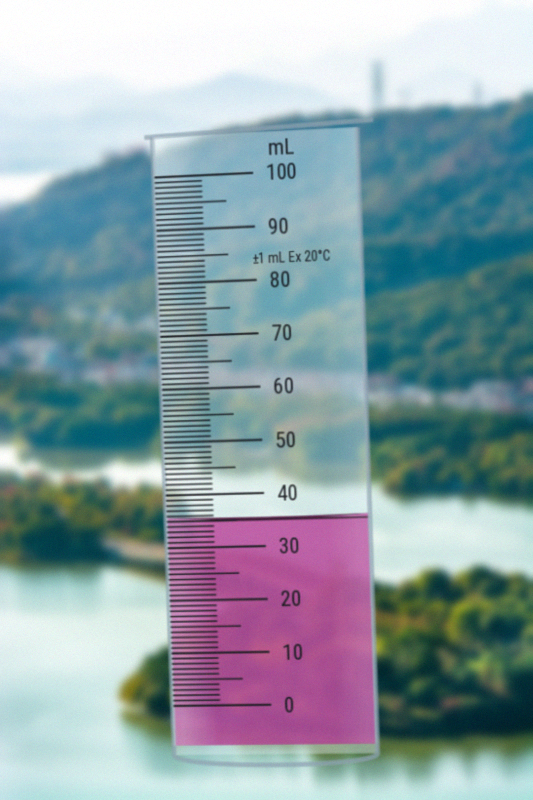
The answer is 35 mL
